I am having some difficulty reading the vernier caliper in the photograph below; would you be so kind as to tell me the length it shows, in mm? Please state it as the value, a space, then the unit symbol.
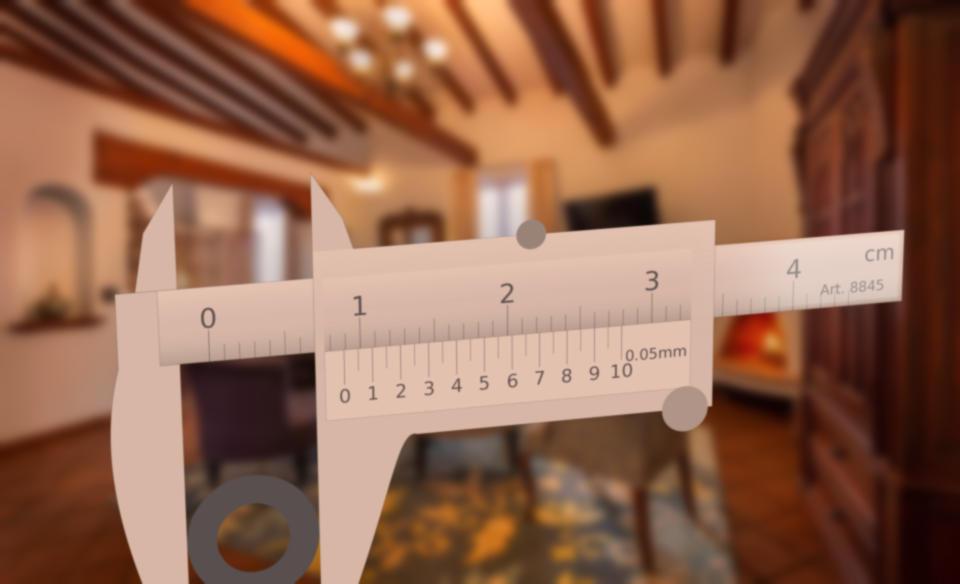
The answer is 8.9 mm
